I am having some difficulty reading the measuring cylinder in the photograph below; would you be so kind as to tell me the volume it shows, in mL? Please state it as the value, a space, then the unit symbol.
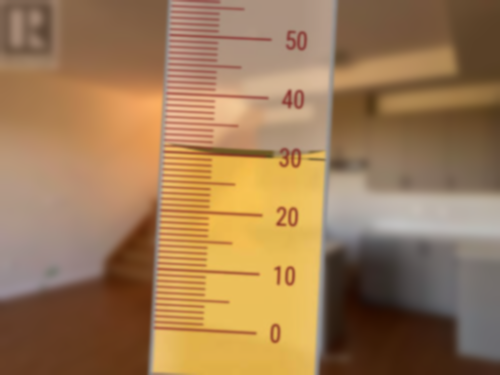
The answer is 30 mL
